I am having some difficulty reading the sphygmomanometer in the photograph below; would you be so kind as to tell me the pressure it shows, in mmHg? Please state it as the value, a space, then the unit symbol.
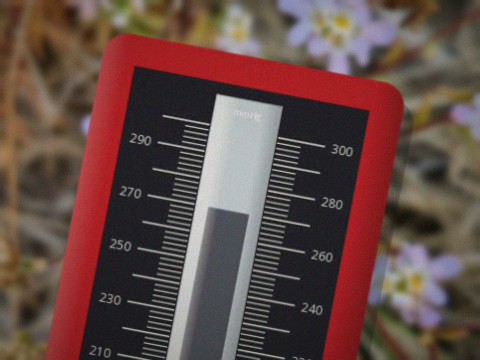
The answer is 270 mmHg
